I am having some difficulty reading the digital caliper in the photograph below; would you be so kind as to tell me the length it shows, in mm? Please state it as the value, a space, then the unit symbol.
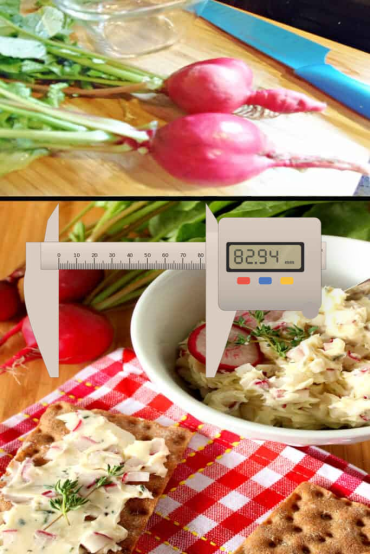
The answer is 82.94 mm
